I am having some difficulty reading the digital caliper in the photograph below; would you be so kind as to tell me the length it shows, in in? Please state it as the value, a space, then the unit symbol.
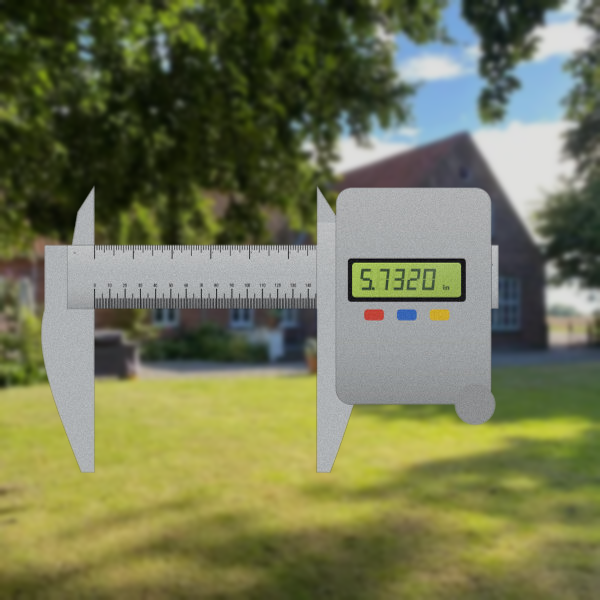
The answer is 5.7320 in
